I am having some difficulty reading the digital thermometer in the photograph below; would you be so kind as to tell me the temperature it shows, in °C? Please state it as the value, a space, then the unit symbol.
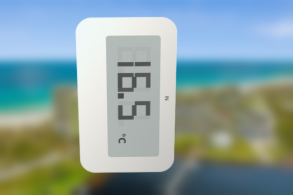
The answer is 16.5 °C
